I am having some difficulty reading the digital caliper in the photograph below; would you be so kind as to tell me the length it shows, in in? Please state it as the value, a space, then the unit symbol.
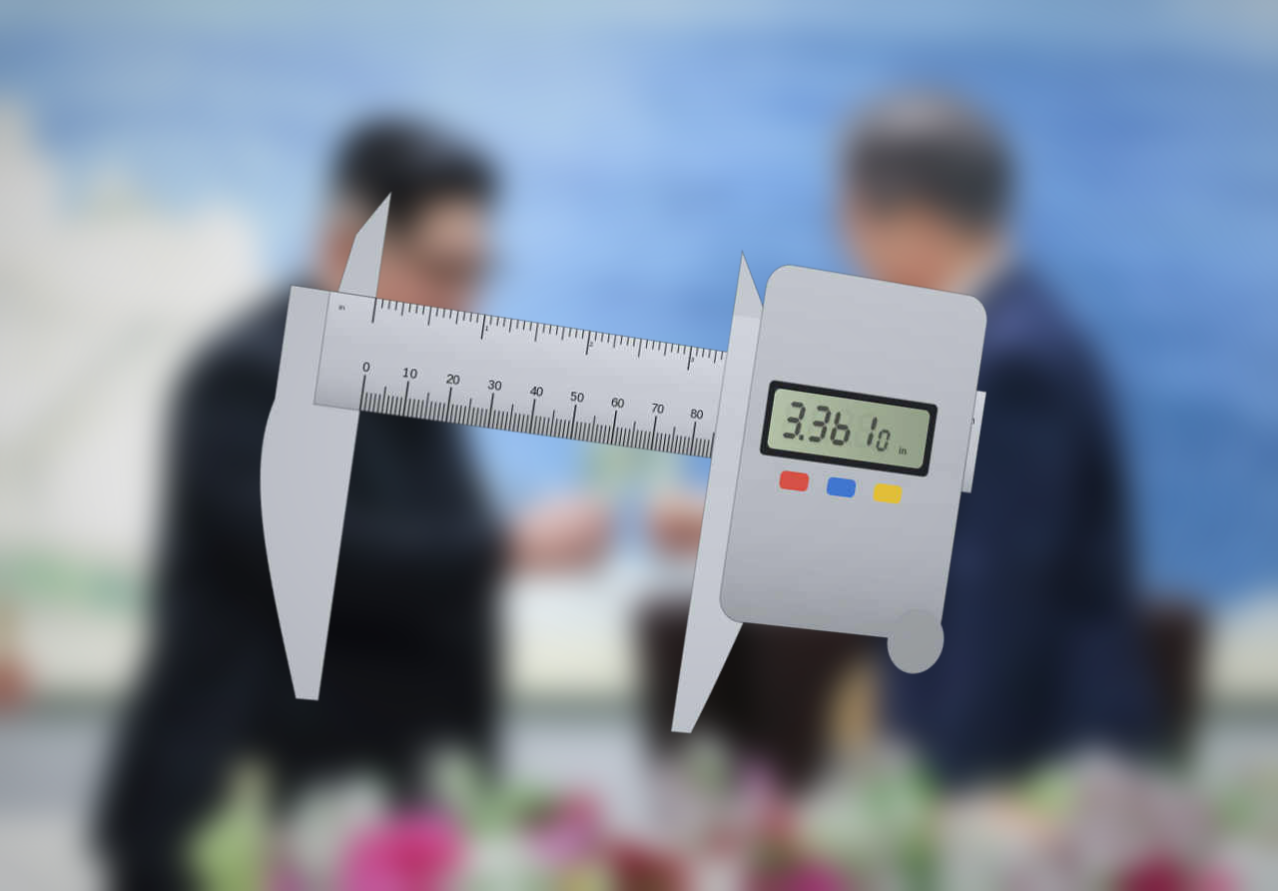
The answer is 3.3610 in
